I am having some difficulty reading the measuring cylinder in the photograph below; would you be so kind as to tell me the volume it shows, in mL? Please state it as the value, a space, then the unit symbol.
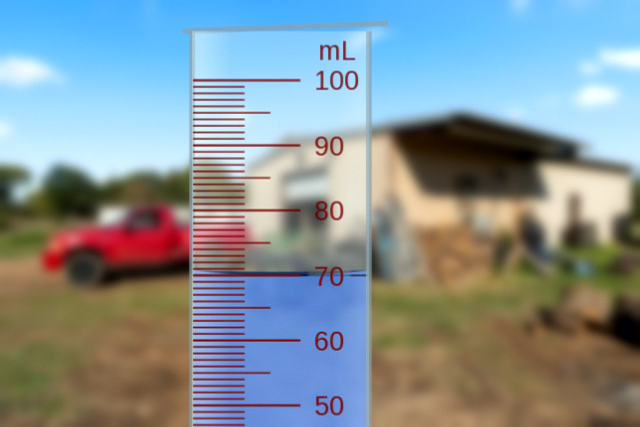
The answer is 70 mL
